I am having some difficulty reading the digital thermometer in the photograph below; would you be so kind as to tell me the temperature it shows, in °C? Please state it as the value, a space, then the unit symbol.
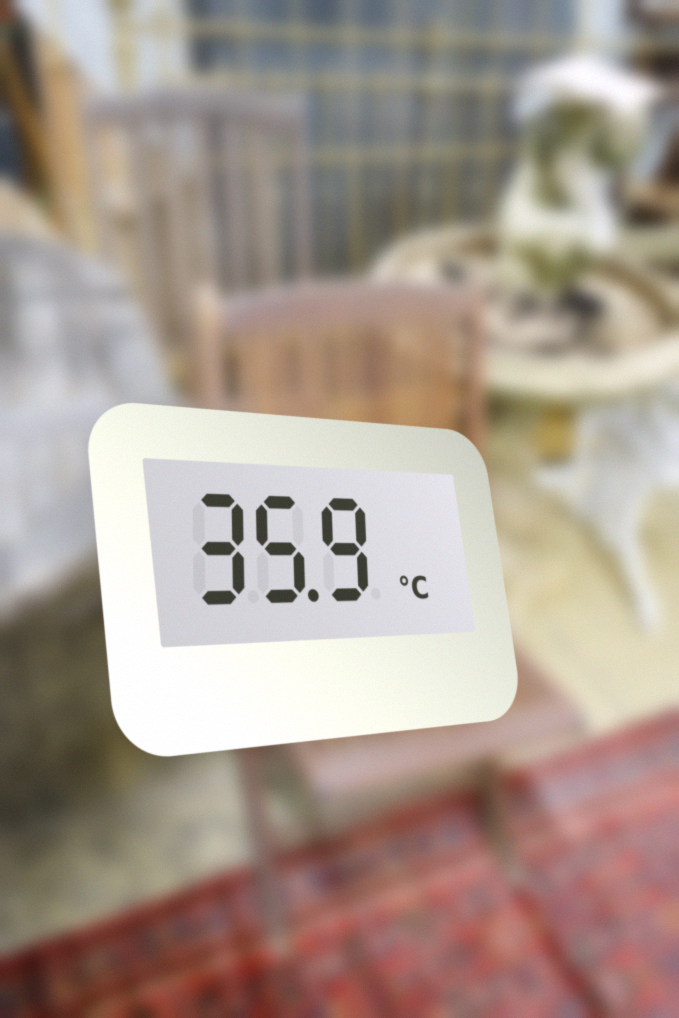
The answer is 35.9 °C
